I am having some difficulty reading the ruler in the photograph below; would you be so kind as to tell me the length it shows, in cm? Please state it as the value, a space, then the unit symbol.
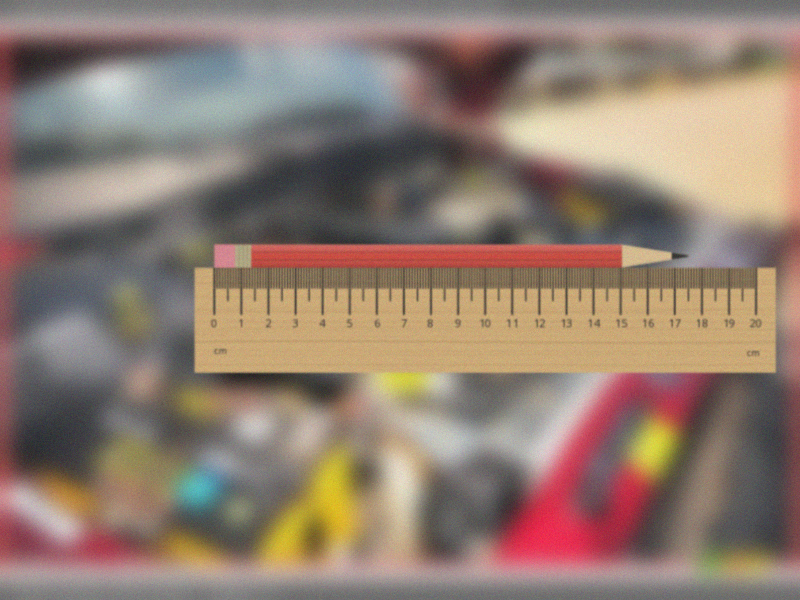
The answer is 17.5 cm
